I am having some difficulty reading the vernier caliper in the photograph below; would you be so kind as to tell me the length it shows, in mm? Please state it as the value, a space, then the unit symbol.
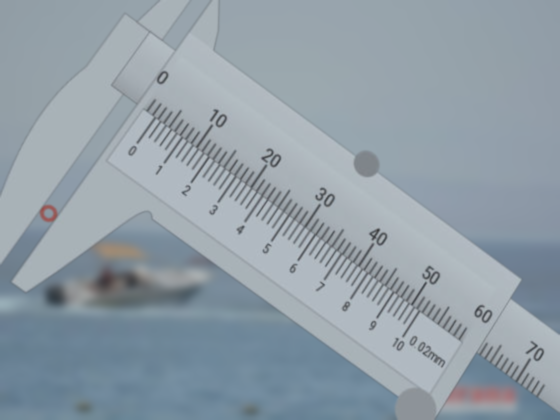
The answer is 2.5 mm
